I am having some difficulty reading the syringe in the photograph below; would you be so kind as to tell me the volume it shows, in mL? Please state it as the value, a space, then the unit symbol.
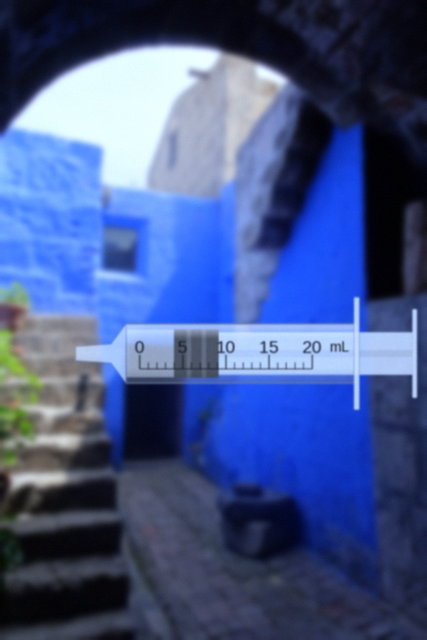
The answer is 4 mL
